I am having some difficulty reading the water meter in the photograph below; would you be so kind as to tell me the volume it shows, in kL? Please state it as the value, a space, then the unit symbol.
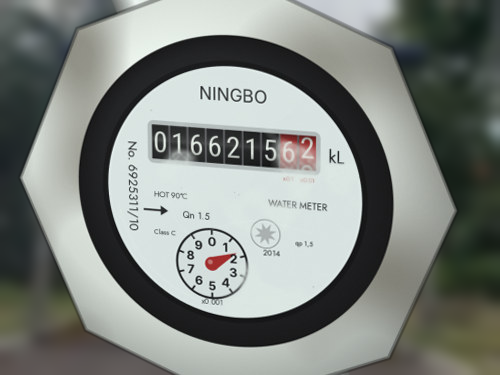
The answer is 166215.621 kL
